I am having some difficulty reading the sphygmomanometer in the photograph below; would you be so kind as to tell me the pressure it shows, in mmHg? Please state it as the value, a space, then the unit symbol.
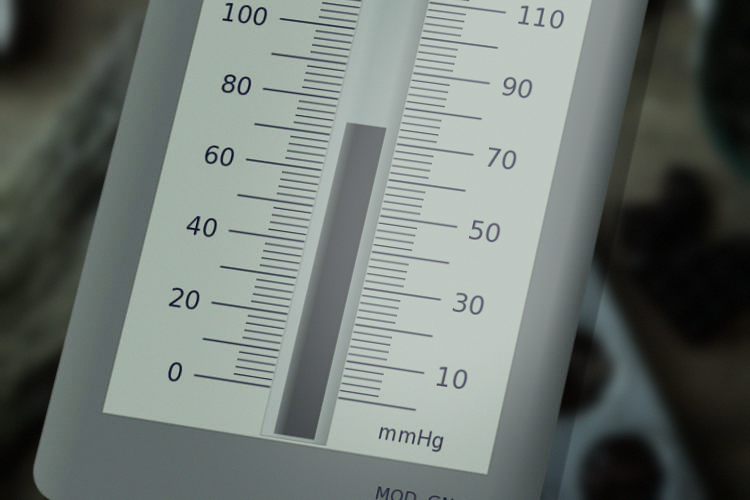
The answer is 74 mmHg
